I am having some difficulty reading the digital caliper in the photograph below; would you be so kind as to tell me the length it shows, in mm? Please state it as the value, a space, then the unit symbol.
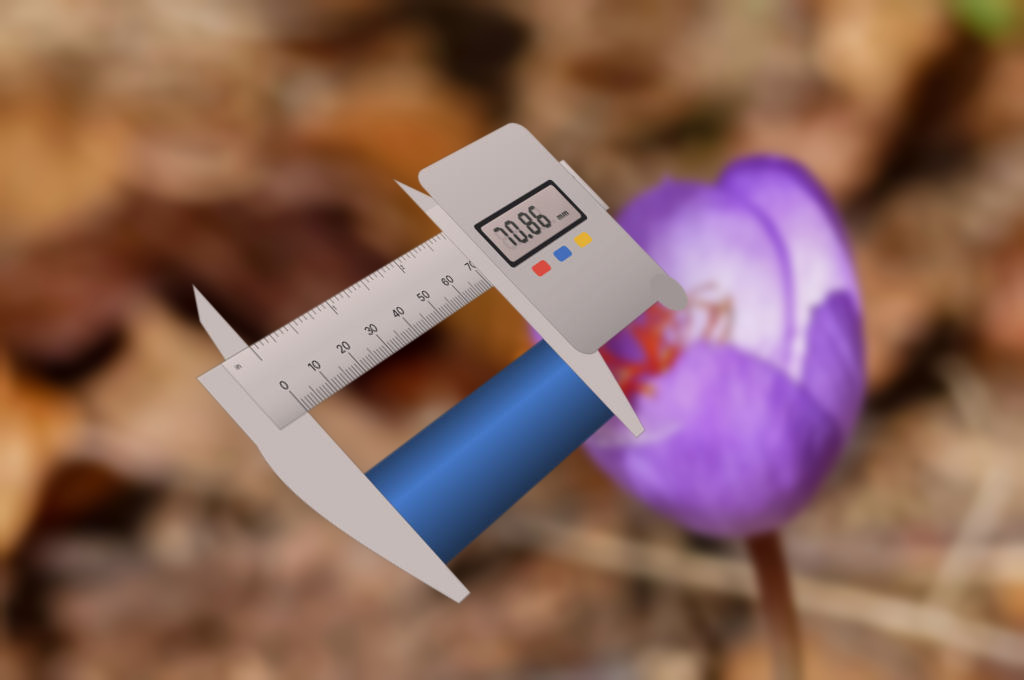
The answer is 70.86 mm
